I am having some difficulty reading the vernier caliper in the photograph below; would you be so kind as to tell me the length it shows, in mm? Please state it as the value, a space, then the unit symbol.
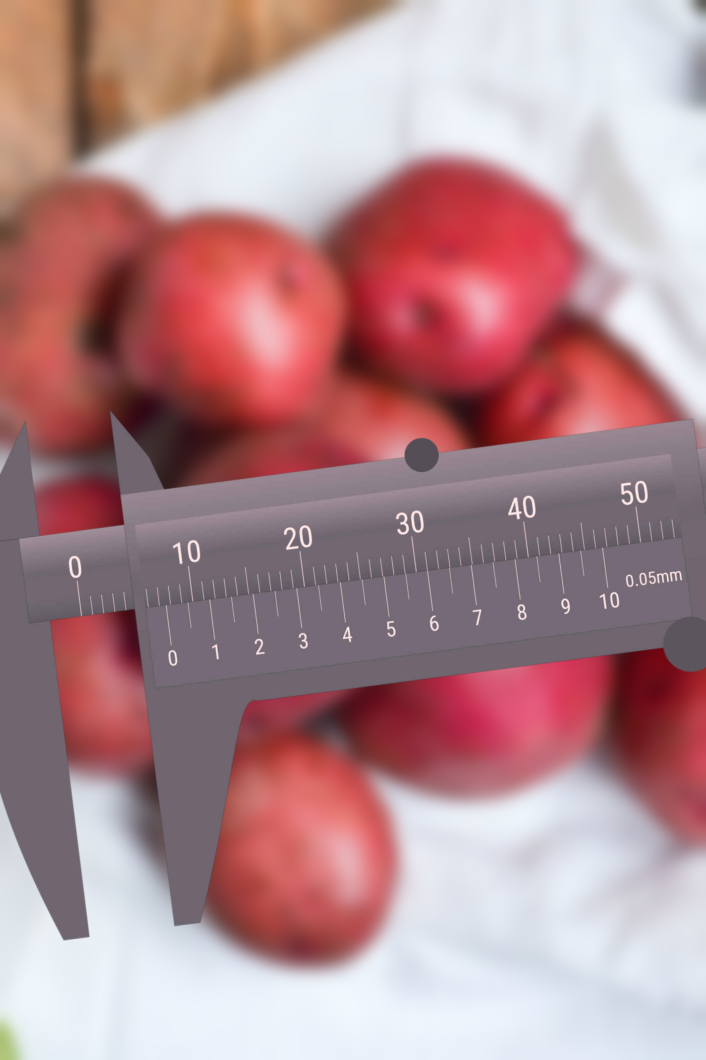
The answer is 7.6 mm
